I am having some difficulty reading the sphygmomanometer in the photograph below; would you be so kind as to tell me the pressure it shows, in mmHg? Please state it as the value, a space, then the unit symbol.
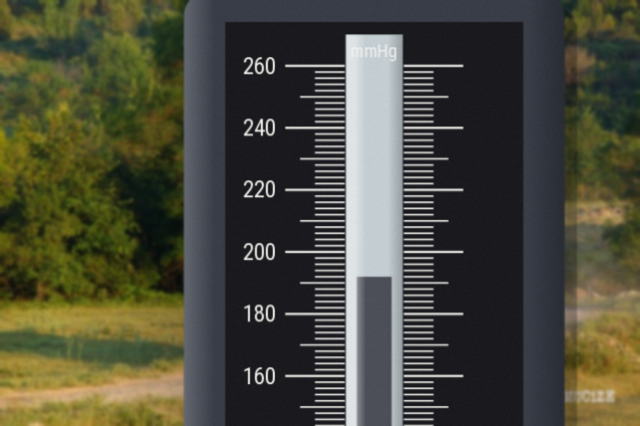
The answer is 192 mmHg
